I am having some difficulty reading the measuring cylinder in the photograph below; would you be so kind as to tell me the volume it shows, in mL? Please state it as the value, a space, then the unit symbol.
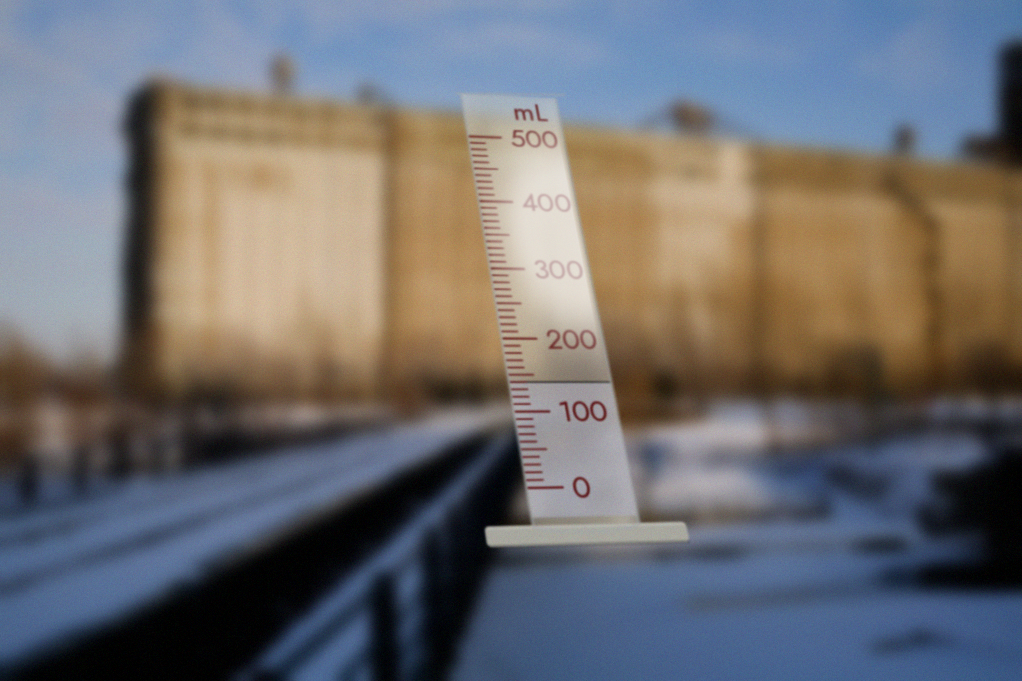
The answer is 140 mL
